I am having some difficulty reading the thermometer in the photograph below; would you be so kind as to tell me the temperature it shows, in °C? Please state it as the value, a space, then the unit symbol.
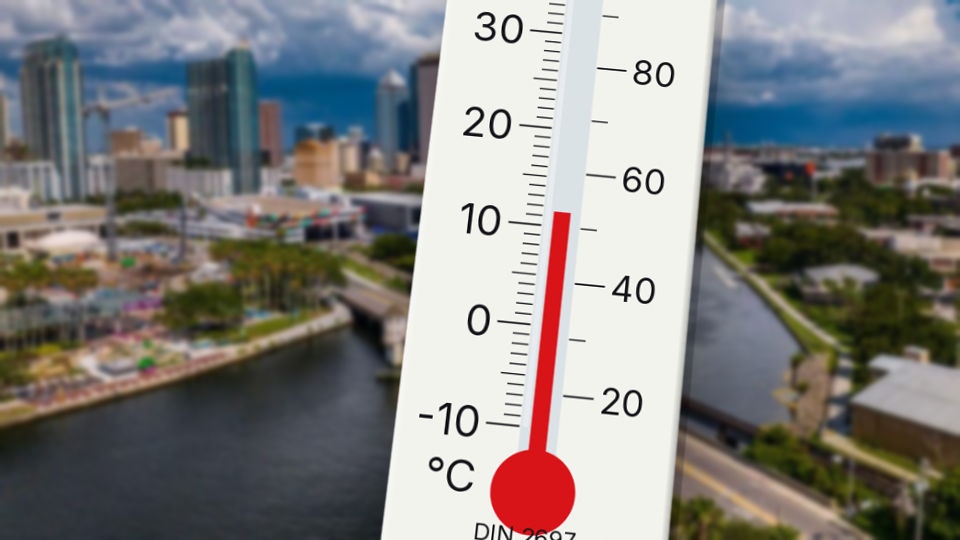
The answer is 11.5 °C
